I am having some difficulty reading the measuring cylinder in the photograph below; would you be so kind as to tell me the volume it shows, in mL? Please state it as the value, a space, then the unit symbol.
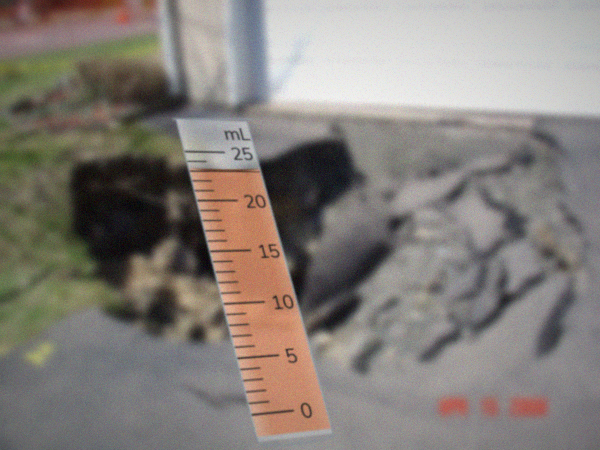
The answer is 23 mL
